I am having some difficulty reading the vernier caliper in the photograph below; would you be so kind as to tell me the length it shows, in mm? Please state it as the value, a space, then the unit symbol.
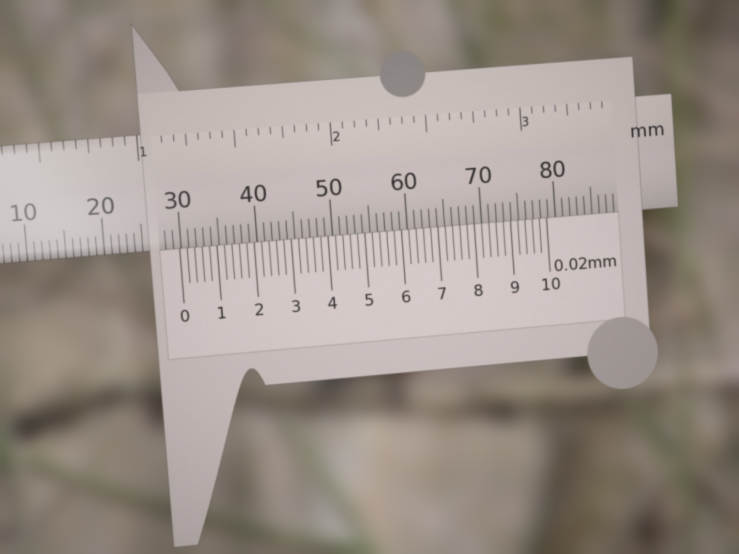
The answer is 29.8 mm
